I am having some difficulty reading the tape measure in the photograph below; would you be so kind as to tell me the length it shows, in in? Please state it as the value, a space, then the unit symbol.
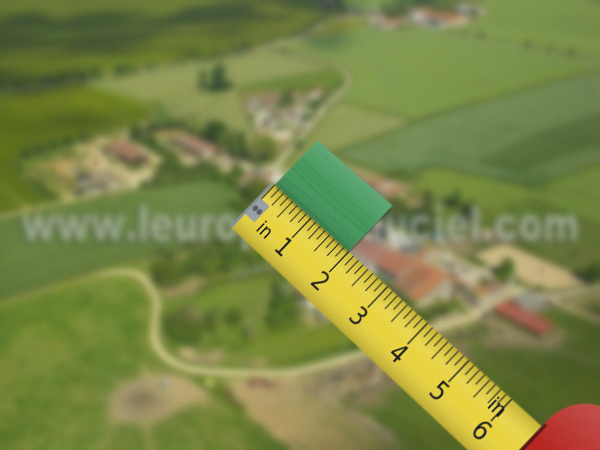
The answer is 2 in
